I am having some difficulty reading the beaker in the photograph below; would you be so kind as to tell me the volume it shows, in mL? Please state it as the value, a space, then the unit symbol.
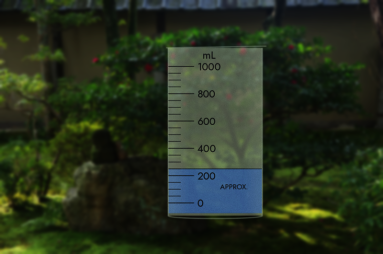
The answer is 250 mL
